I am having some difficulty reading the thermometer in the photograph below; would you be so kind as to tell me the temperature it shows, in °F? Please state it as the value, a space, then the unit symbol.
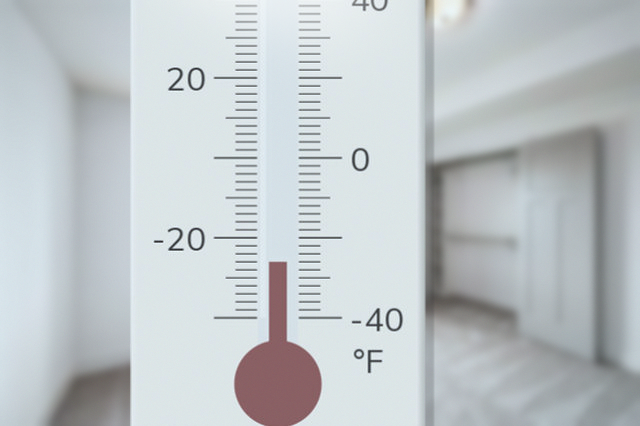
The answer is -26 °F
